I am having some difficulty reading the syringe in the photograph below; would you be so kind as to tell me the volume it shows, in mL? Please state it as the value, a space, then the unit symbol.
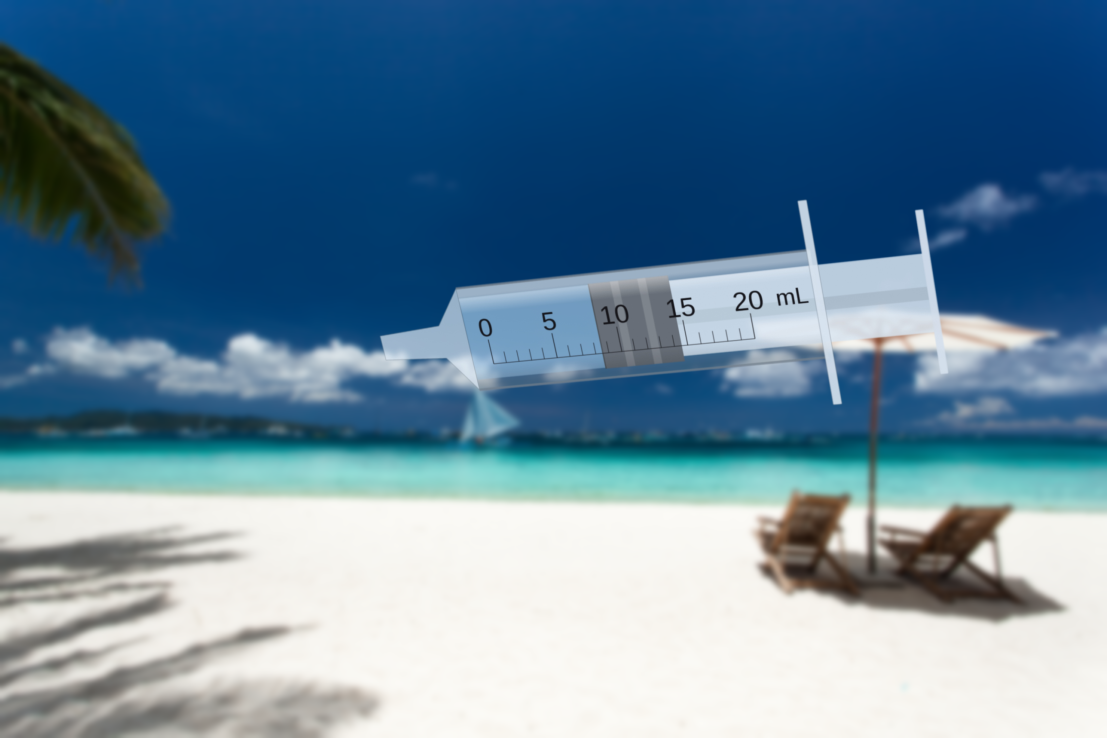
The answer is 8.5 mL
